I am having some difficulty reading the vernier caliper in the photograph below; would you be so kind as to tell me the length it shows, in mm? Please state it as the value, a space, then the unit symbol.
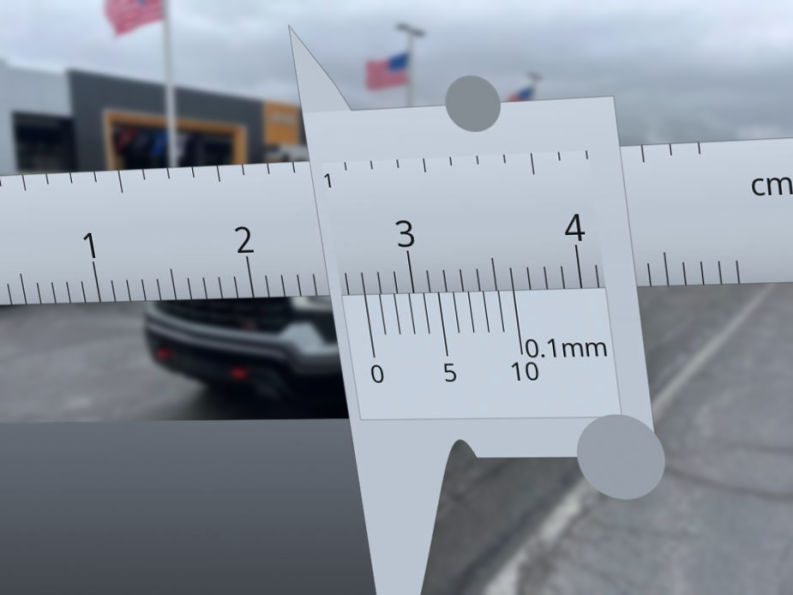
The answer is 27.0 mm
